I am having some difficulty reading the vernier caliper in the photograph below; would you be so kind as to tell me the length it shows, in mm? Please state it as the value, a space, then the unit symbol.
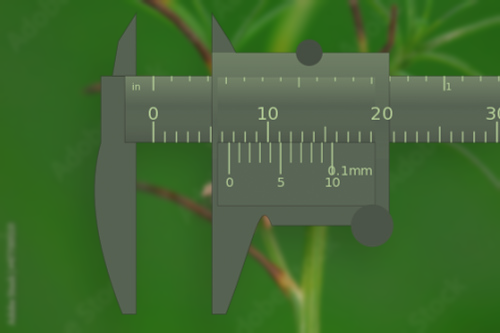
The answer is 6.6 mm
